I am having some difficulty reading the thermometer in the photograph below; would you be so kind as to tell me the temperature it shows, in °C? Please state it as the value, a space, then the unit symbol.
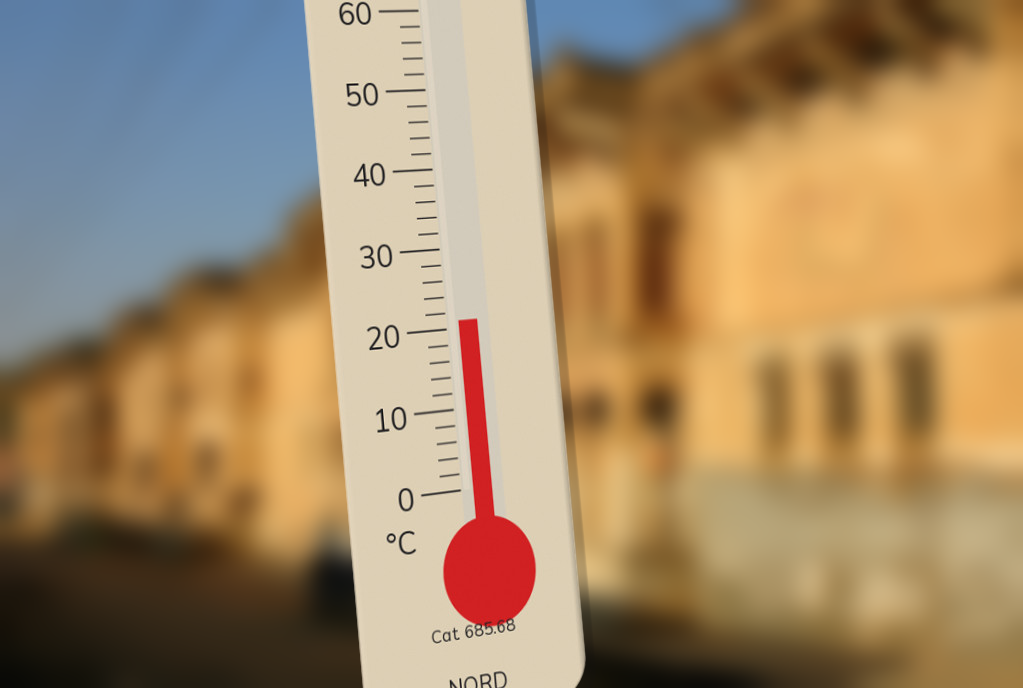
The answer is 21 °C
